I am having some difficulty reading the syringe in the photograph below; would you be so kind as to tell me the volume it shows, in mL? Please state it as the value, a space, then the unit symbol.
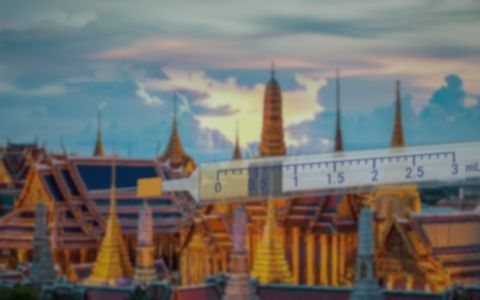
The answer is 0.4 mL
